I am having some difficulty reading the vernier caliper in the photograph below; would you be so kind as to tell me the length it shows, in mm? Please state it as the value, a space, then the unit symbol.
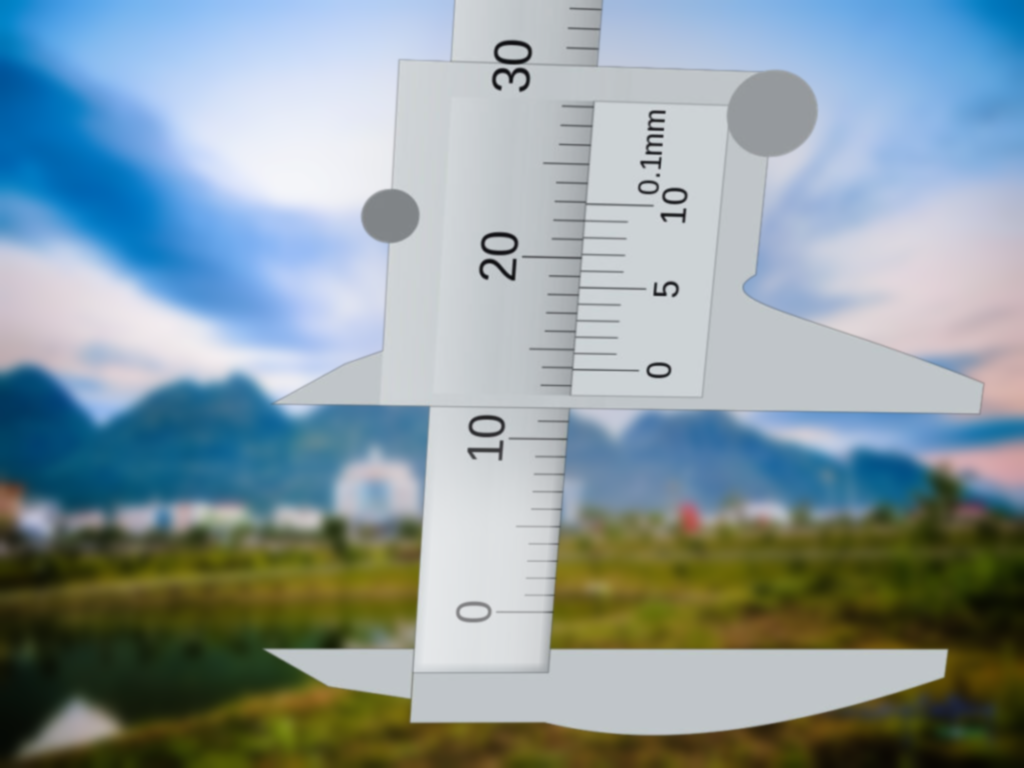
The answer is 13.9 mm
